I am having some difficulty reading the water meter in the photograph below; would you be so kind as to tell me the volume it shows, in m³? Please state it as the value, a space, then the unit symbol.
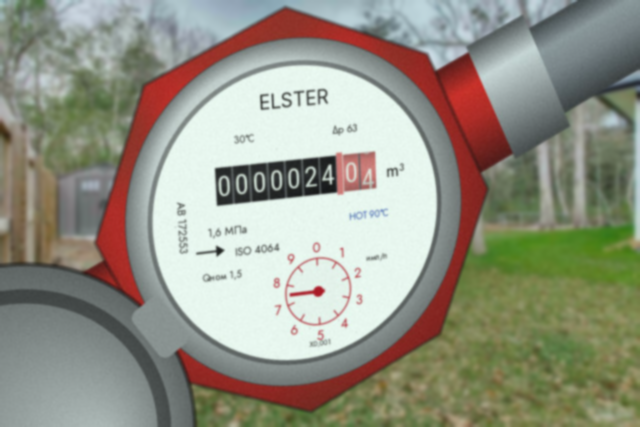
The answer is 24.037 m³
